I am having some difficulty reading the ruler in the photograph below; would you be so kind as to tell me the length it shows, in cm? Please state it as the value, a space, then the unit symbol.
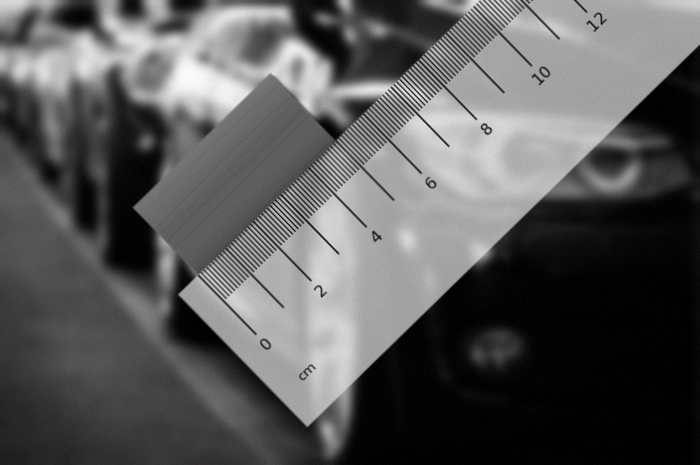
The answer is 5 cm
